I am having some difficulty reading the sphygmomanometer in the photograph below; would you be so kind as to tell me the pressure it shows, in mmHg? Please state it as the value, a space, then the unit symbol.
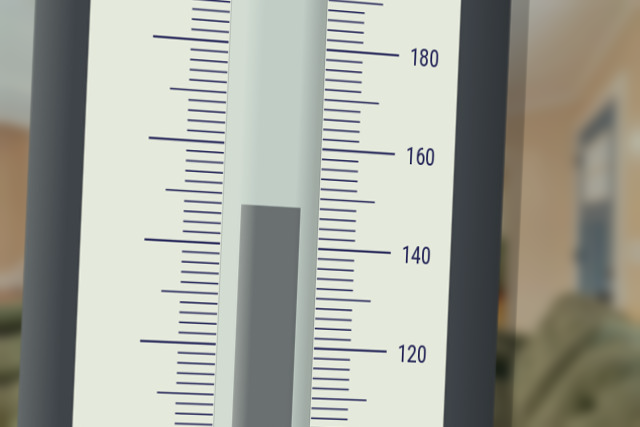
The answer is 148 mmHg
